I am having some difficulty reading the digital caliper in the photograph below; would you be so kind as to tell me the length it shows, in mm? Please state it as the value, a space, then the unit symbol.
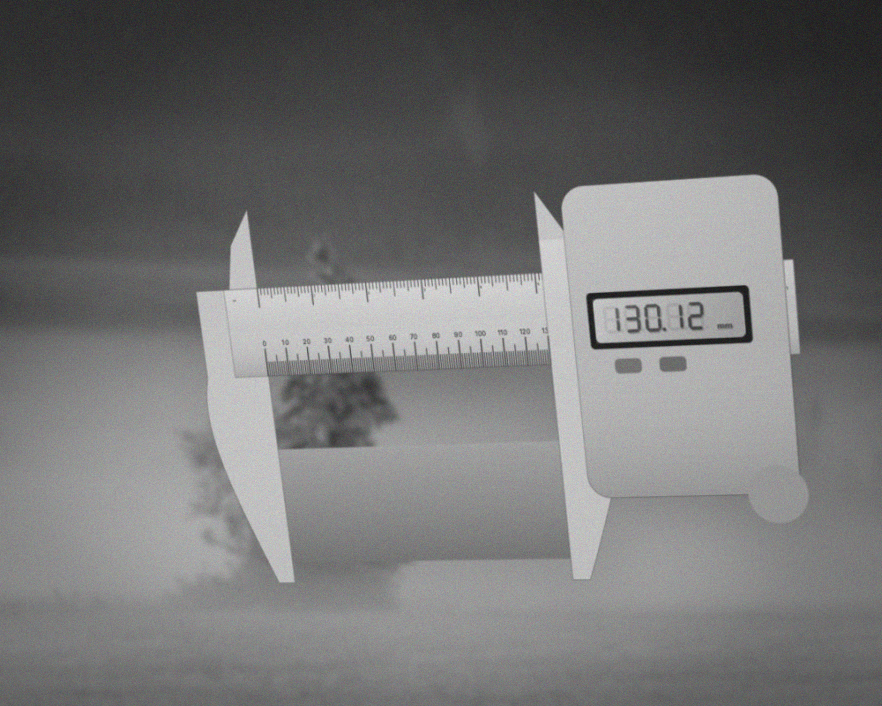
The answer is 130.12 mm
